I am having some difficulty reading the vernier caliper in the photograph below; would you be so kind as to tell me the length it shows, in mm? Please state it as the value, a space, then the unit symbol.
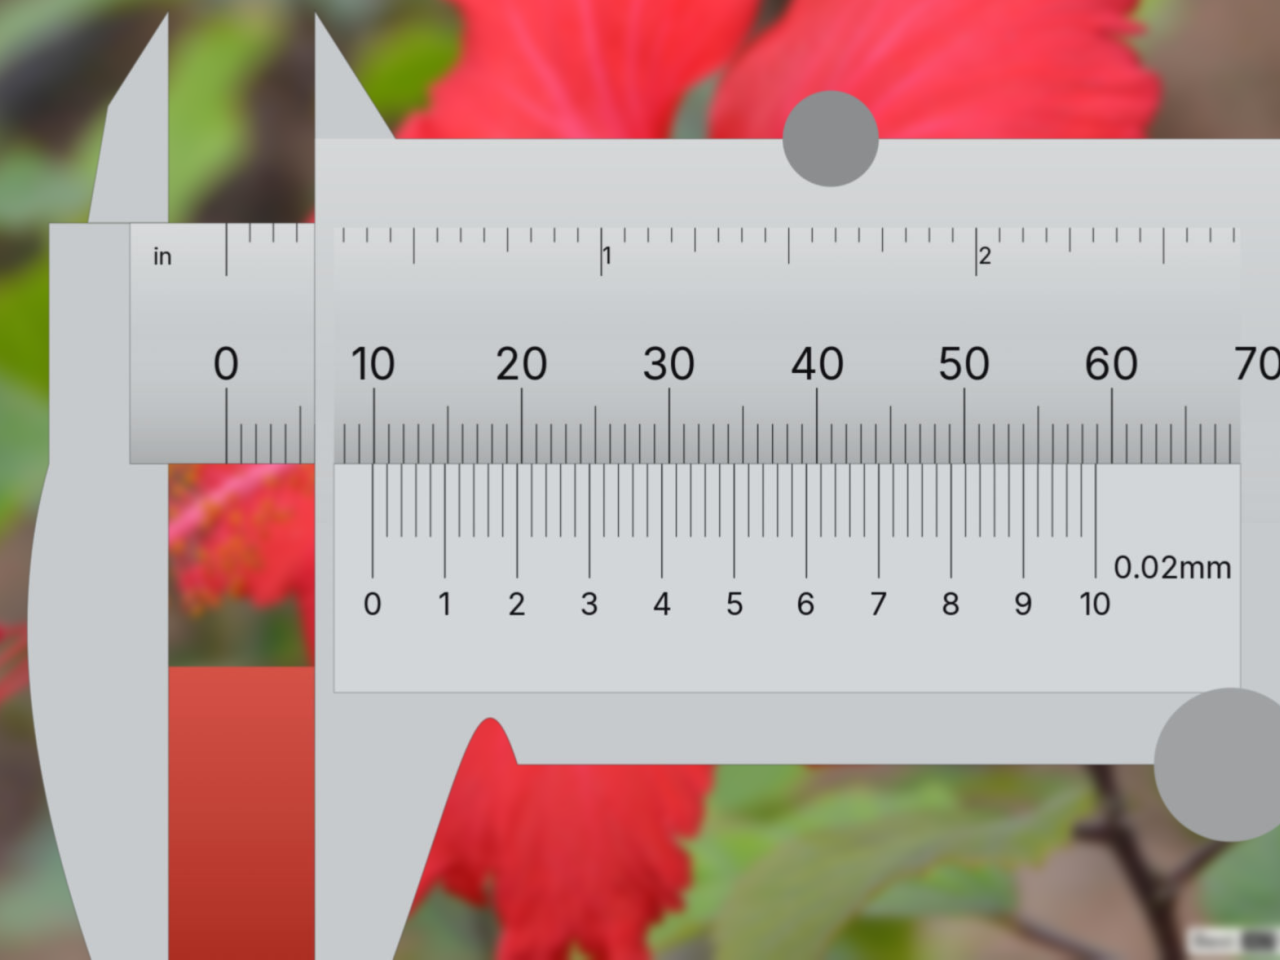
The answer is 9.9 mm
